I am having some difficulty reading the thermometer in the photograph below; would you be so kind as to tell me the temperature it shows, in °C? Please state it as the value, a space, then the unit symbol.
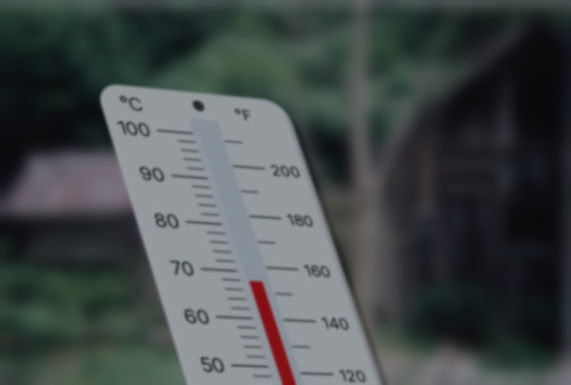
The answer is 68 °C
